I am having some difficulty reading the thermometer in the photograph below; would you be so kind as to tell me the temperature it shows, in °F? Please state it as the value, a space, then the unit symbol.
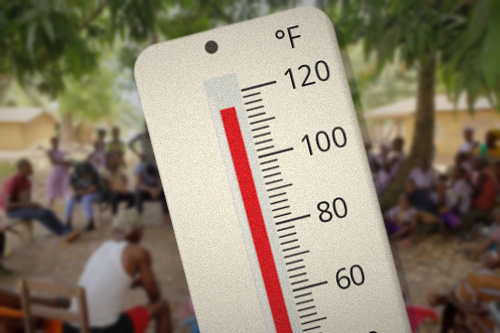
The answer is 116 °F
